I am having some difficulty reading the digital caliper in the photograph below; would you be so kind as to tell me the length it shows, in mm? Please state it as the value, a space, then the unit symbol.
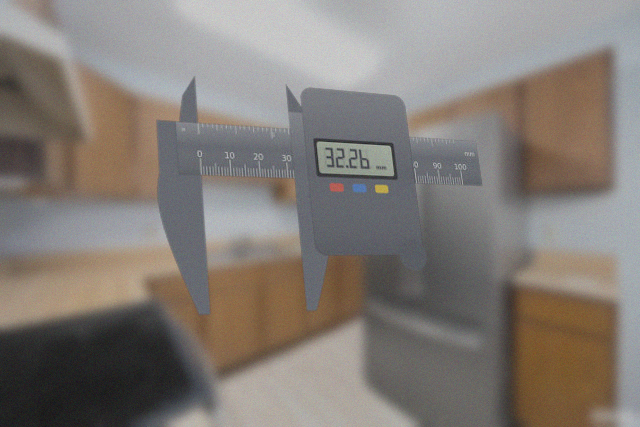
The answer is 32.26 mm
